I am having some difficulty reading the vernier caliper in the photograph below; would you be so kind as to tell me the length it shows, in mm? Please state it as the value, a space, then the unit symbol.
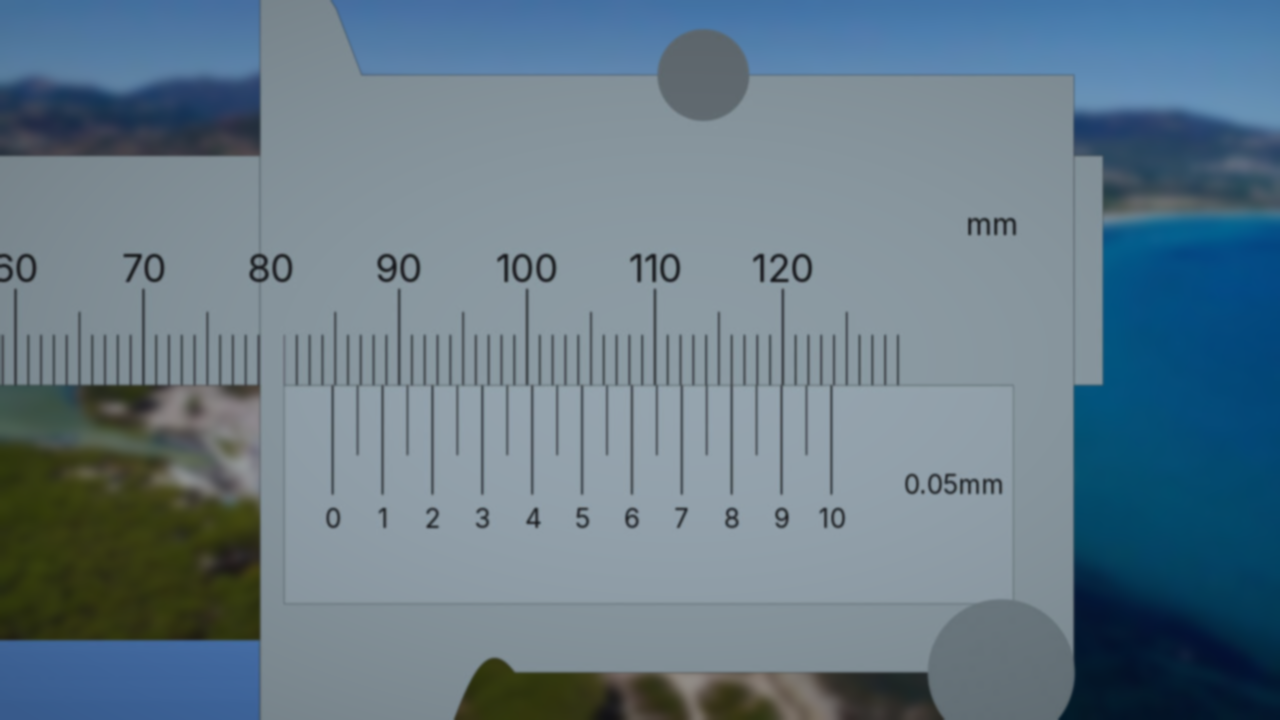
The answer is 84.8 mm
